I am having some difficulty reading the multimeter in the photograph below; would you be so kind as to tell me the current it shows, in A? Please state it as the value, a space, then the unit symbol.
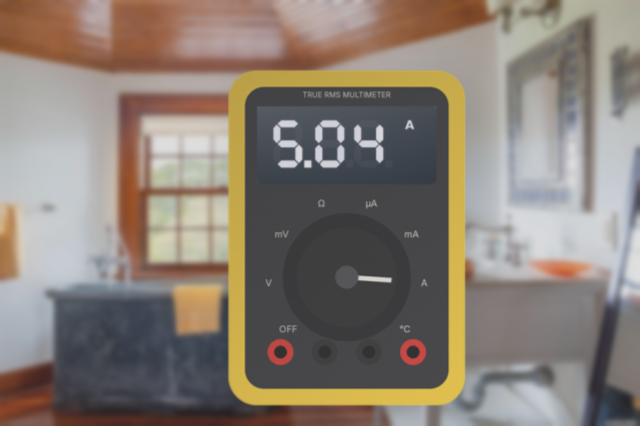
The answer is 5.04 A
